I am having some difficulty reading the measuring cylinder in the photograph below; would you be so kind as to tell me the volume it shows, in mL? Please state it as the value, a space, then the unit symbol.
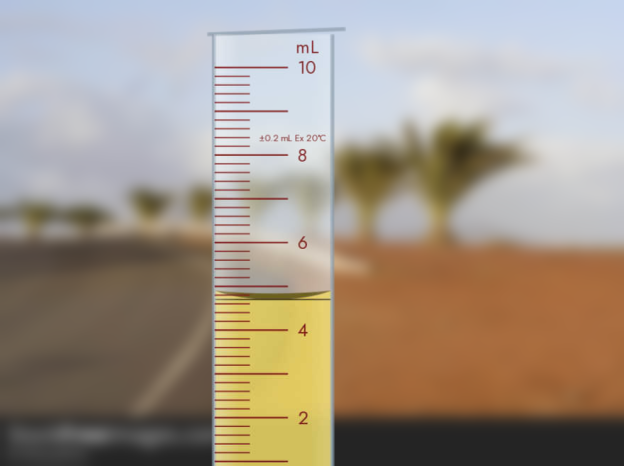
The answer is 4.7 mL
